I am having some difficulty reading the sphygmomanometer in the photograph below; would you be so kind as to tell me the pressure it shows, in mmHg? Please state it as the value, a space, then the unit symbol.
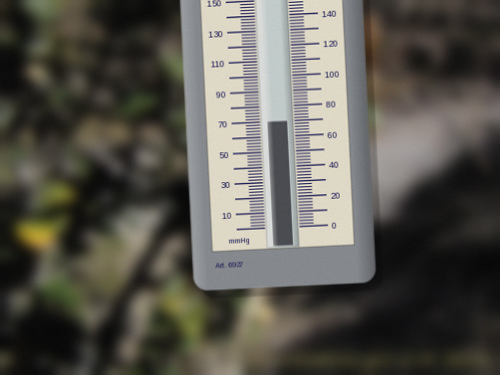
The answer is 70 mmHg
